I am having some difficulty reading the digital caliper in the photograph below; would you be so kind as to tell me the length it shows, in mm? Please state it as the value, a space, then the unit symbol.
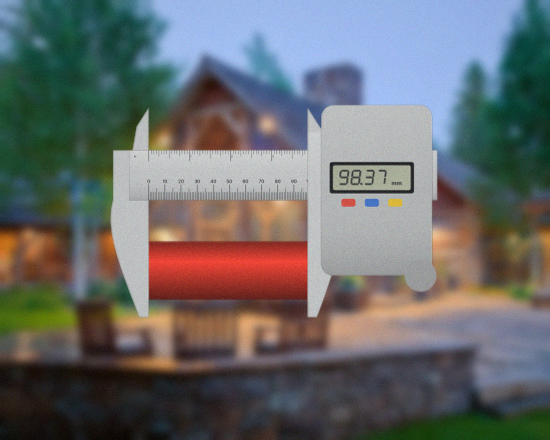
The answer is 98.37 mm
